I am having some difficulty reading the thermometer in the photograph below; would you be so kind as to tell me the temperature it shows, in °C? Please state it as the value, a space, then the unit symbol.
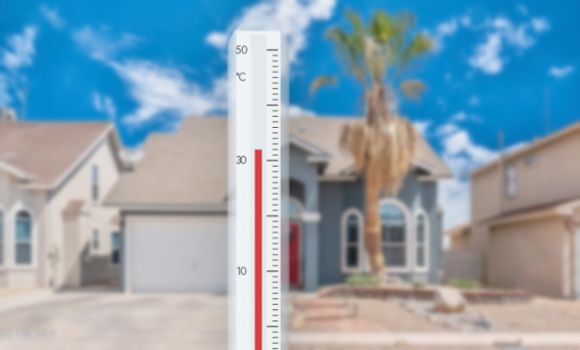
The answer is 32 °C
